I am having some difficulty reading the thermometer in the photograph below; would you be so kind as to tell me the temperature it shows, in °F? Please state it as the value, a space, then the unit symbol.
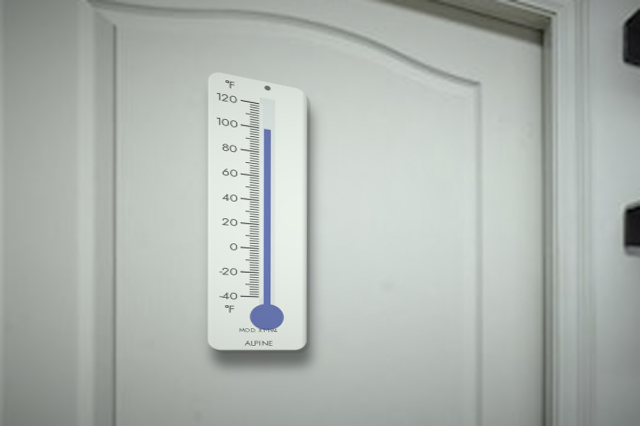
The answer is 100 °F
